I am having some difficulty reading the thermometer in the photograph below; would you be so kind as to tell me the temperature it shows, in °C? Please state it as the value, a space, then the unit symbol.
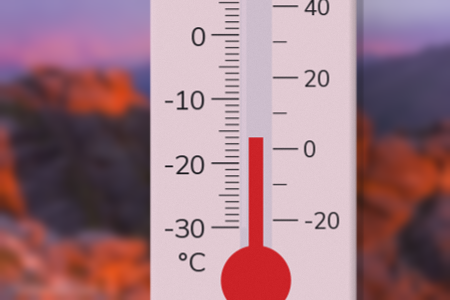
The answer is -16 °C
